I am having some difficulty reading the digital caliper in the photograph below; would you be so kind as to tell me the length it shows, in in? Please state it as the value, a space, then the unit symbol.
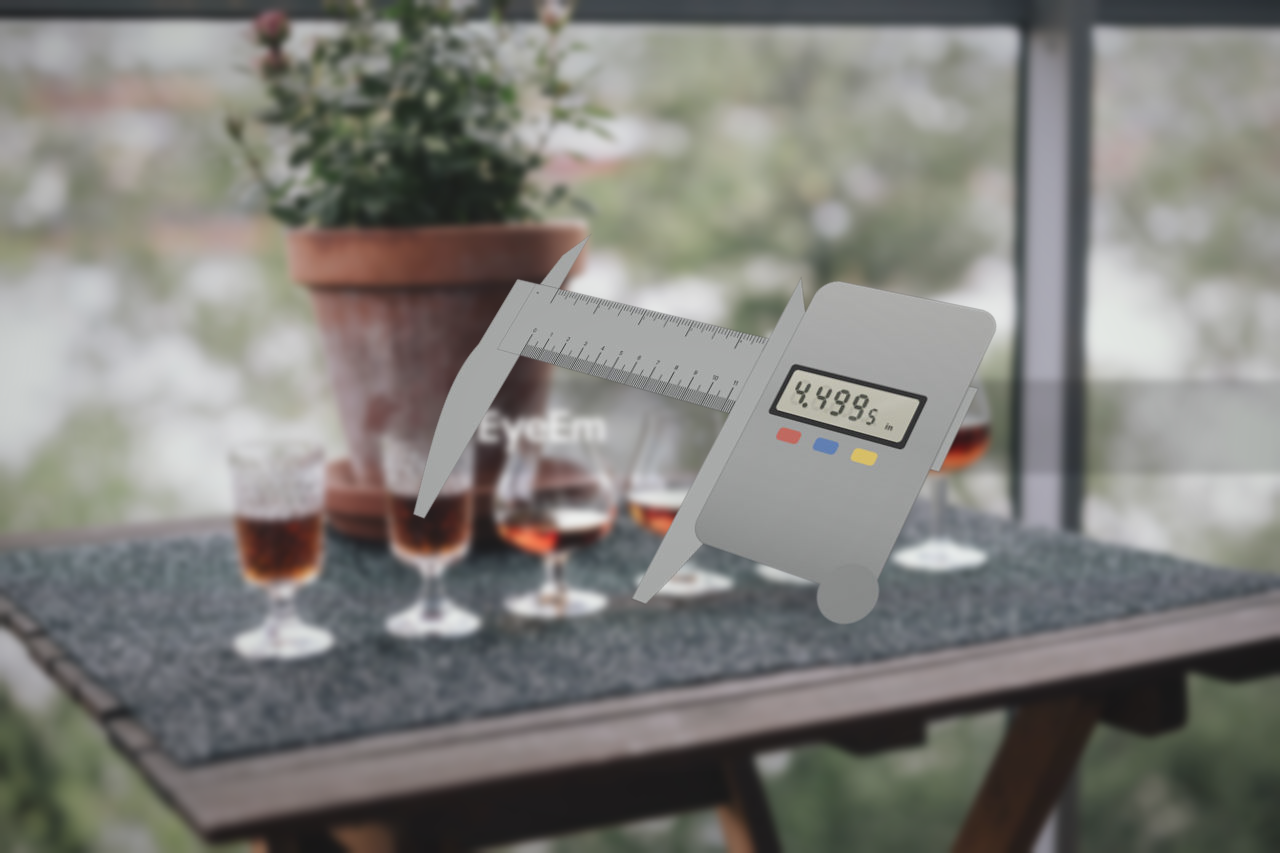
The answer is 4.4995 in
